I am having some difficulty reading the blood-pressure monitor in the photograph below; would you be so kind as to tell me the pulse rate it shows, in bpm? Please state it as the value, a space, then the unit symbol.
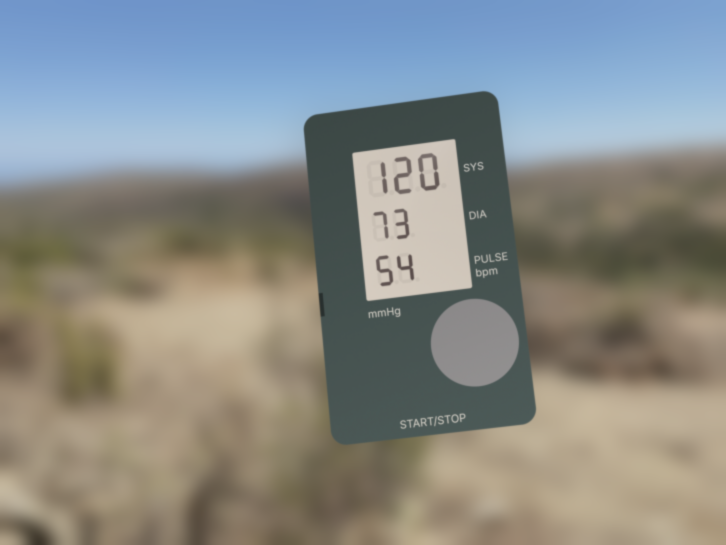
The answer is 54 bpm
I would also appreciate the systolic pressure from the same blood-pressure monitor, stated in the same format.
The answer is 120 mmHg
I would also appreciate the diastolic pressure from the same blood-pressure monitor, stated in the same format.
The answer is 73 mmHg
